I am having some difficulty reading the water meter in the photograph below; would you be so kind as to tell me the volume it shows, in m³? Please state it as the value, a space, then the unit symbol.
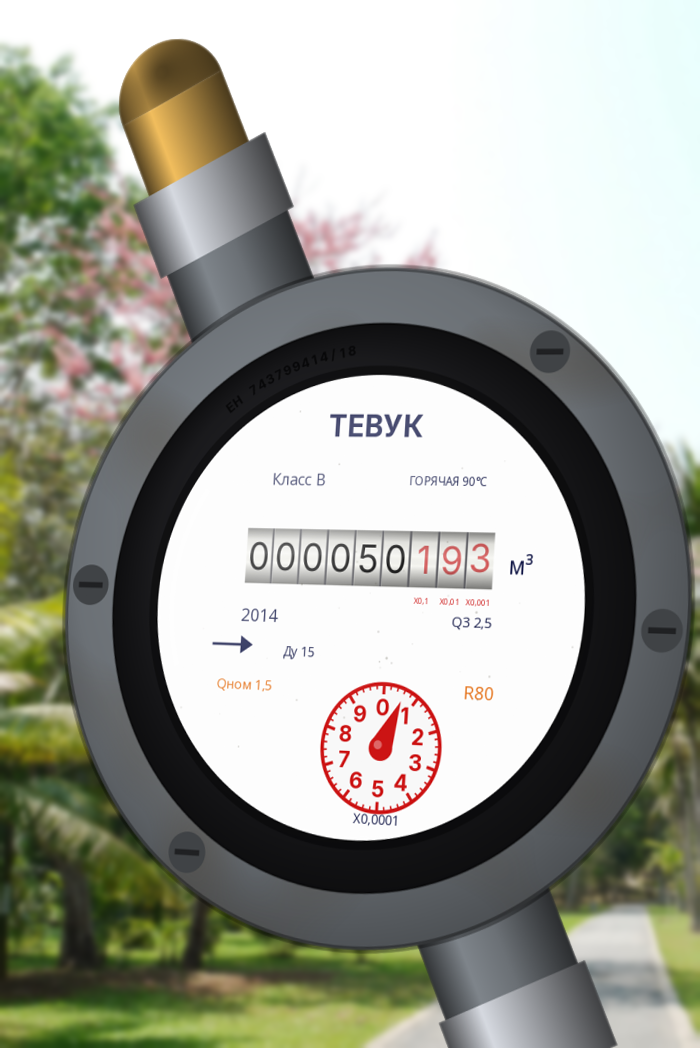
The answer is 50.1930 m³
